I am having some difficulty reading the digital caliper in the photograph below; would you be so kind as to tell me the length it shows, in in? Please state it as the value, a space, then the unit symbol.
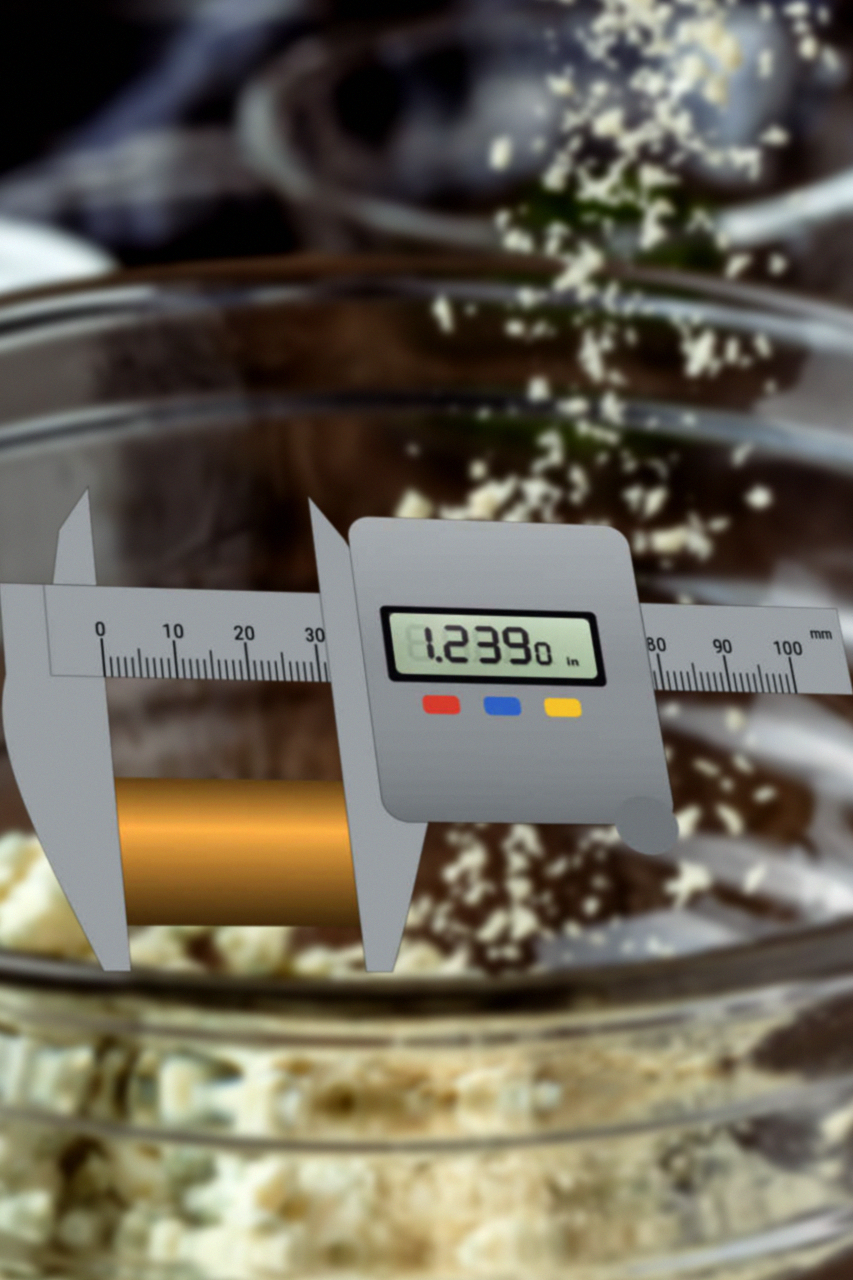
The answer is 1.2390 in
